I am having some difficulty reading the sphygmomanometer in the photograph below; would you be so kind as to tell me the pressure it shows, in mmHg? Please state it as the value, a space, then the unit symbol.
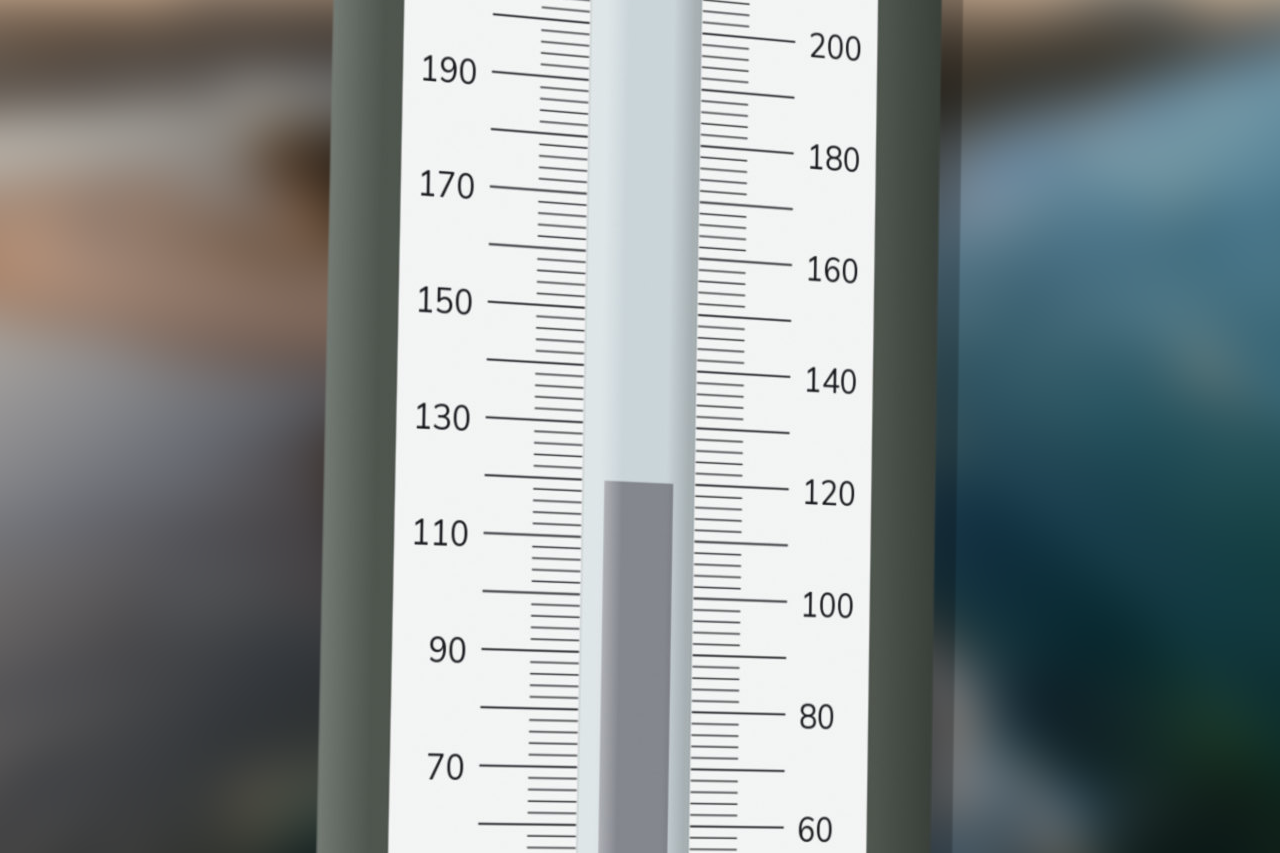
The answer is 120 mmHg
